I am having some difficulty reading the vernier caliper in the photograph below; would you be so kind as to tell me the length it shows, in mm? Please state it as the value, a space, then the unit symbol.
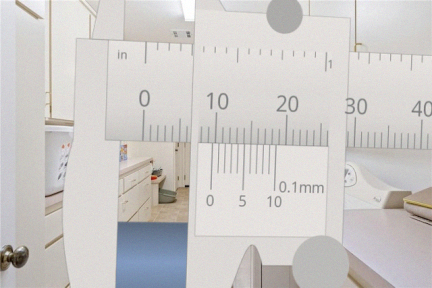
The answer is 9.6 mm
